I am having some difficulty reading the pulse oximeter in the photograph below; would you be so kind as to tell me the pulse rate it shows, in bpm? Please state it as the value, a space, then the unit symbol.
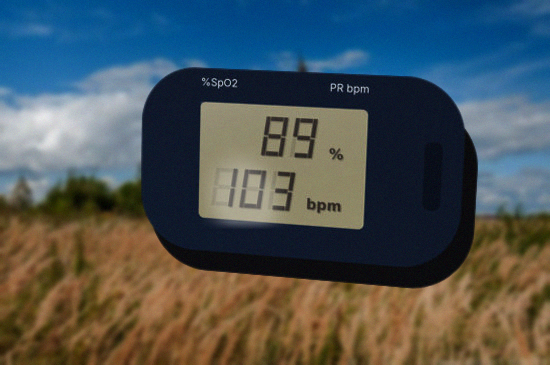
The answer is 103 bpm
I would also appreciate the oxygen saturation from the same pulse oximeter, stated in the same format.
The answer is 89 %
